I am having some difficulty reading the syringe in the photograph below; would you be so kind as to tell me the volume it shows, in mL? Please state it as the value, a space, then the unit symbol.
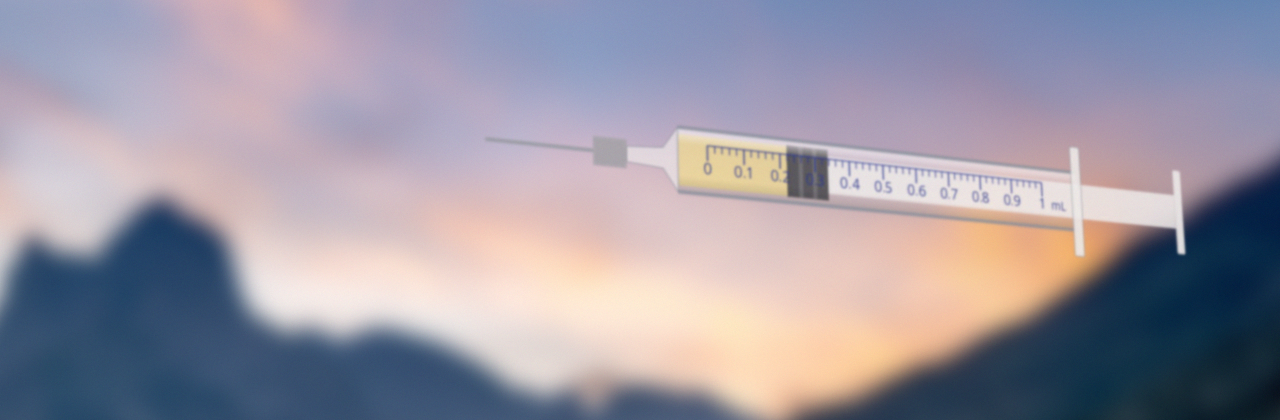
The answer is 0.22 mL
